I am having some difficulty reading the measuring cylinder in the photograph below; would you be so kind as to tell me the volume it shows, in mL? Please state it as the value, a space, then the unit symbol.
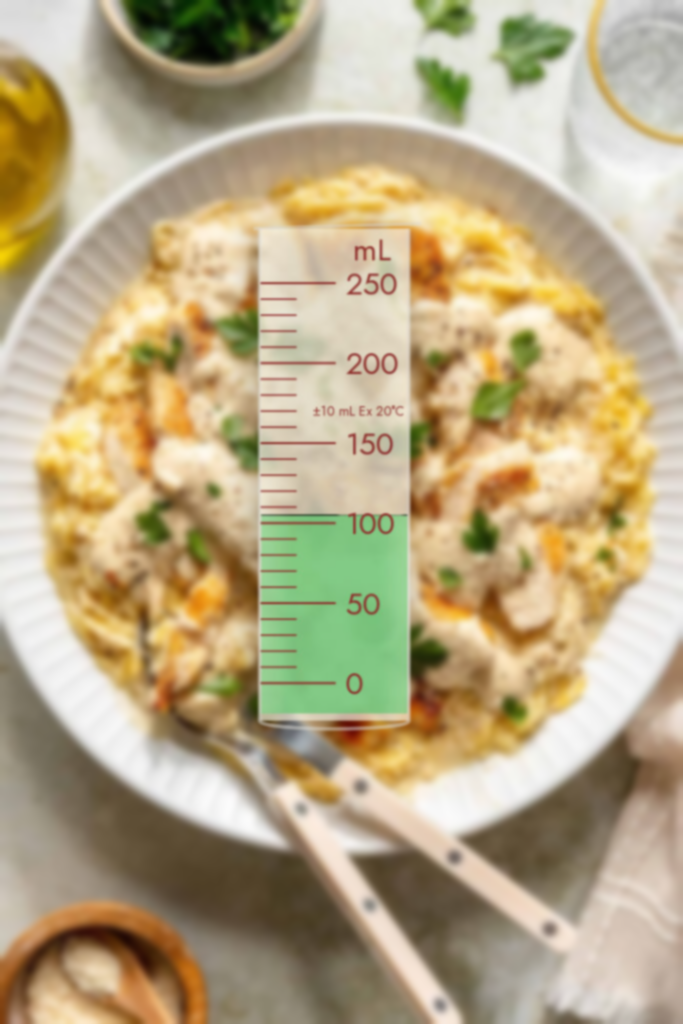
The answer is 105 mL
